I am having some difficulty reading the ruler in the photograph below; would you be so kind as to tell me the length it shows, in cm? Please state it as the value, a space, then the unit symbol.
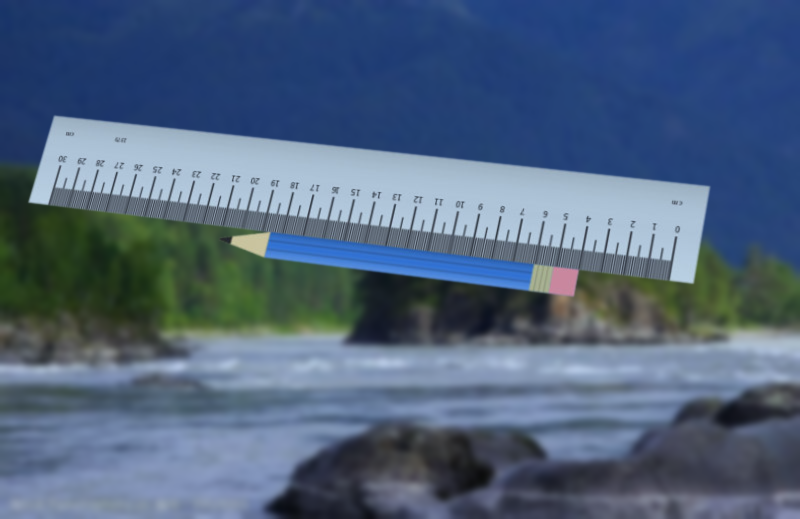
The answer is 17 cm
